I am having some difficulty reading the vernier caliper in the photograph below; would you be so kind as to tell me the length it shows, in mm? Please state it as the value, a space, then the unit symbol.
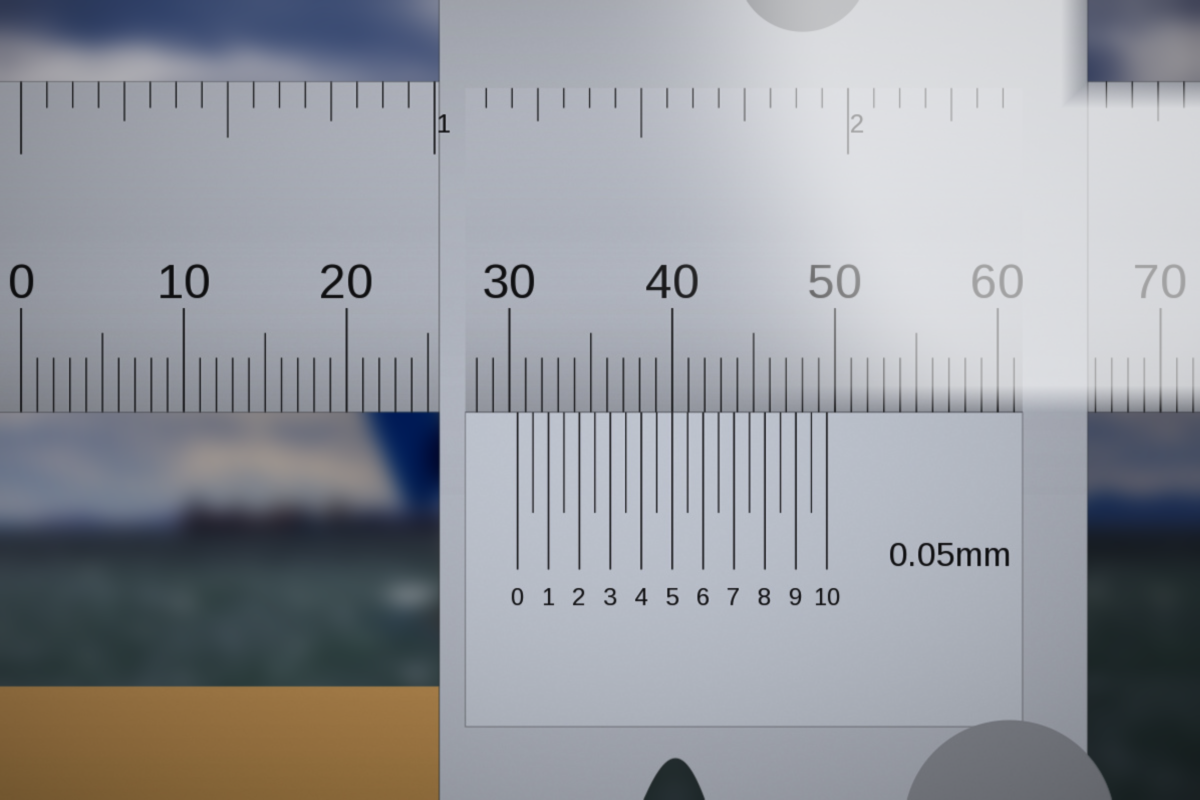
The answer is 30.5 mm
